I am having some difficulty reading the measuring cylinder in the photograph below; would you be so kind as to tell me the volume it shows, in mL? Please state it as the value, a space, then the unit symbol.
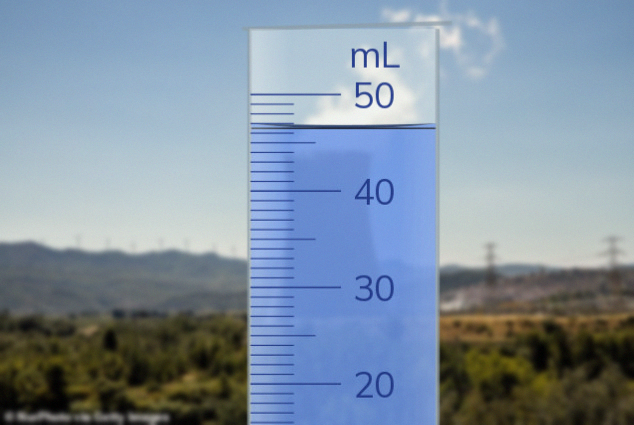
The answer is 46.5 mL
